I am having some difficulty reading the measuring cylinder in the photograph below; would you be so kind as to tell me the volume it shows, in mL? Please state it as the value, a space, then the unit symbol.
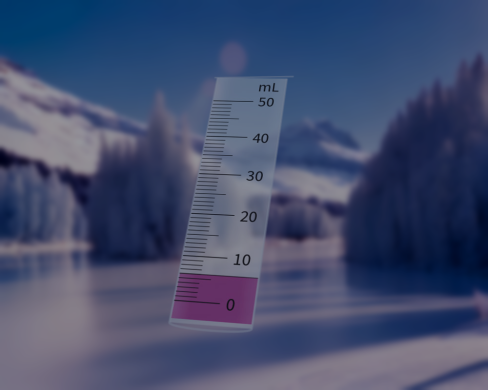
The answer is 6 mL
